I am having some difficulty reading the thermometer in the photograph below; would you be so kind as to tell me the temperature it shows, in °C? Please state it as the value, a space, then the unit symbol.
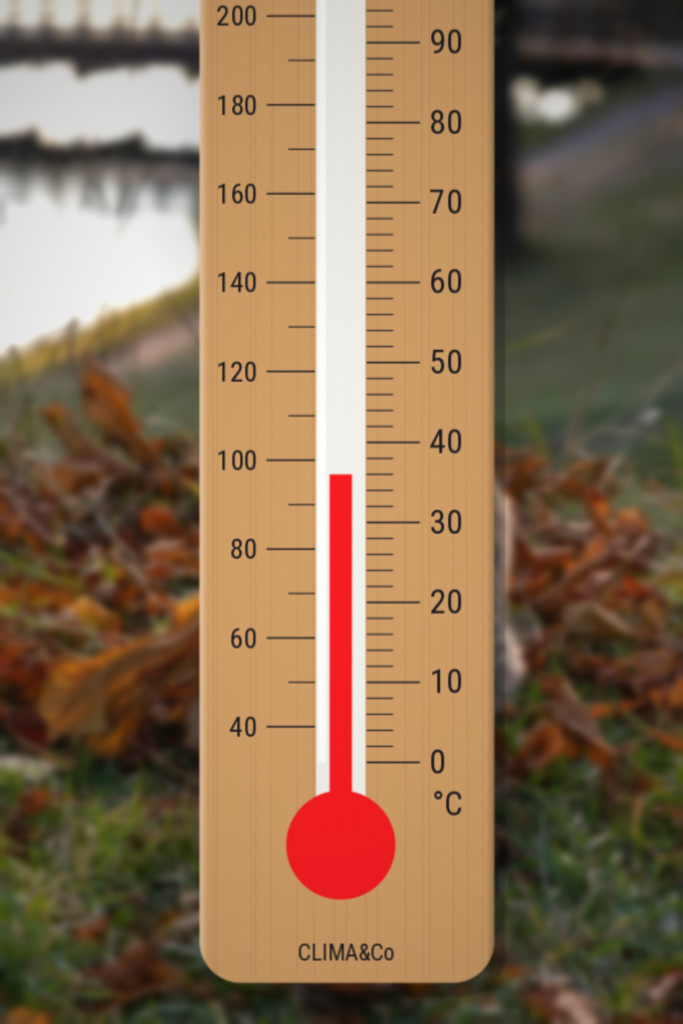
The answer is 36 °C
